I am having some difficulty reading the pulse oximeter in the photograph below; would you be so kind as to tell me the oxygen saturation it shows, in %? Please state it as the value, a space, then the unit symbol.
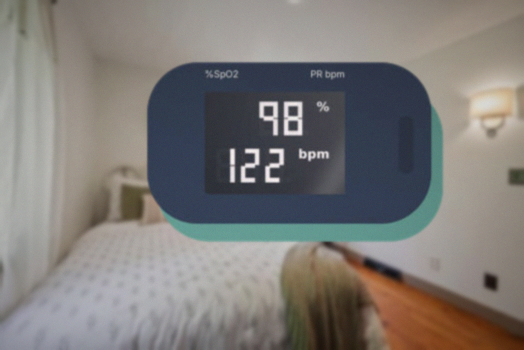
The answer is 98 %
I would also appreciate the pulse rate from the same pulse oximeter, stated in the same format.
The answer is 122 bpm
